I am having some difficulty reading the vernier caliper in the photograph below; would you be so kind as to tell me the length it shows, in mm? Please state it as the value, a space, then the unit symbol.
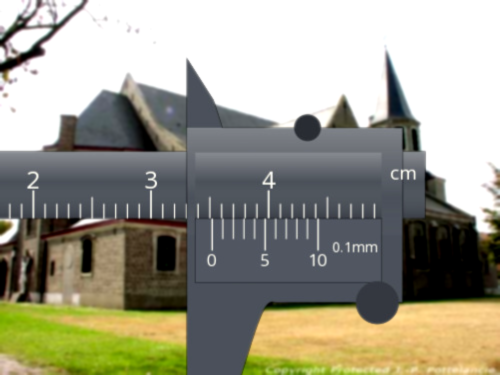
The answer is 35.2 mm
